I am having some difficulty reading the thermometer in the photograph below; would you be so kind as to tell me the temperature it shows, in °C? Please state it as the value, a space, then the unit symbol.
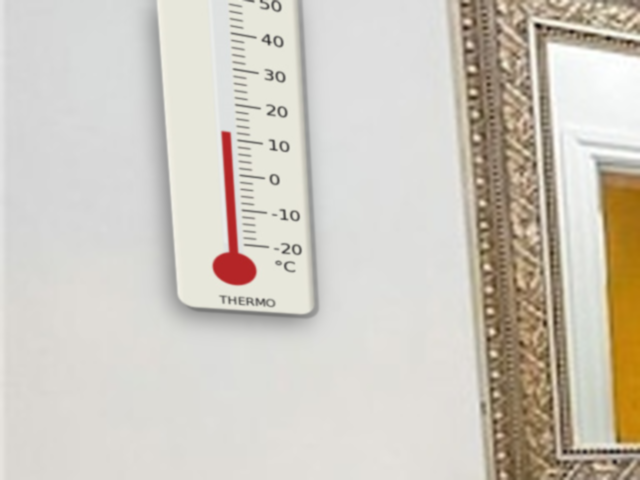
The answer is 12 °C
